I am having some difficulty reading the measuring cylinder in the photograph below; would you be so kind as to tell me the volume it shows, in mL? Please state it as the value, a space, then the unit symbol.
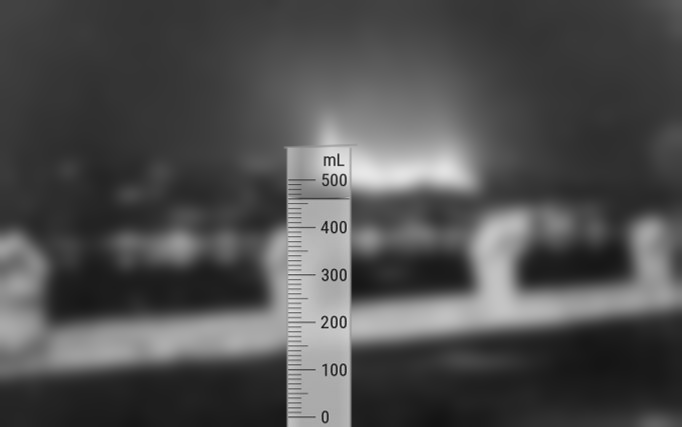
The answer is 460 mL
